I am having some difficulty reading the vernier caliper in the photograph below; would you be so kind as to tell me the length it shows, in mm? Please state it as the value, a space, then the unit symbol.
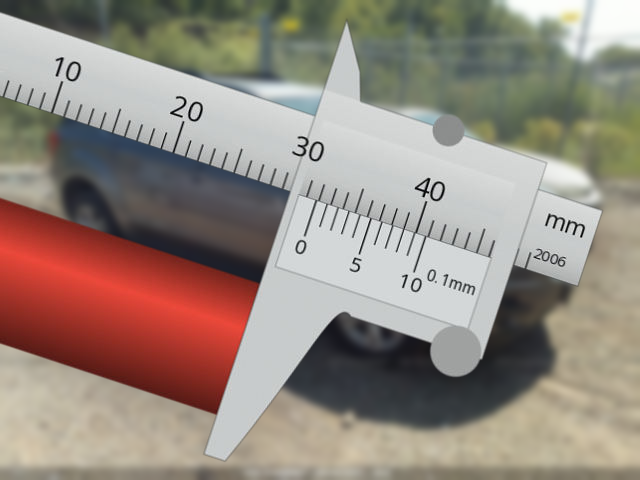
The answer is 31.8 mm
